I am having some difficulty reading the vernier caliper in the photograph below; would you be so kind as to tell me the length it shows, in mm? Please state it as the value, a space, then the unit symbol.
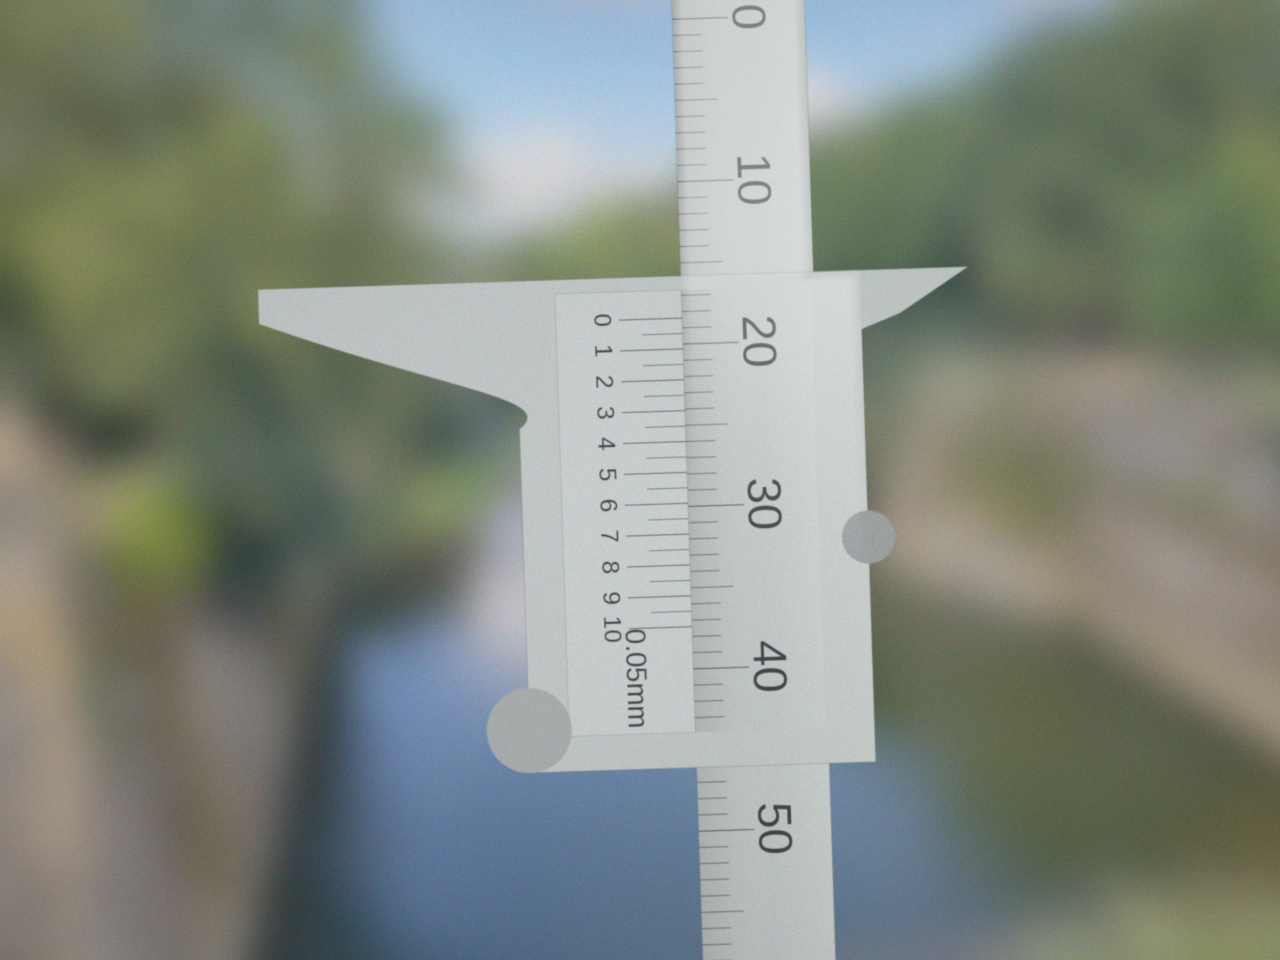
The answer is 18.4 mm
